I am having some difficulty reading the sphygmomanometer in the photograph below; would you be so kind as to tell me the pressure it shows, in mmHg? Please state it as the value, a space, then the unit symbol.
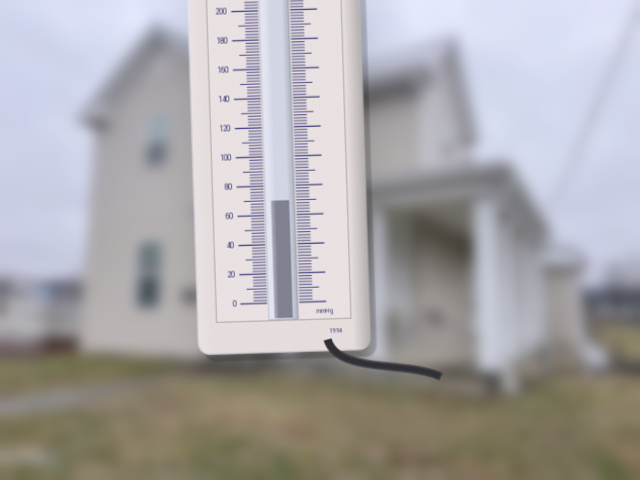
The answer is 70 mmHg
